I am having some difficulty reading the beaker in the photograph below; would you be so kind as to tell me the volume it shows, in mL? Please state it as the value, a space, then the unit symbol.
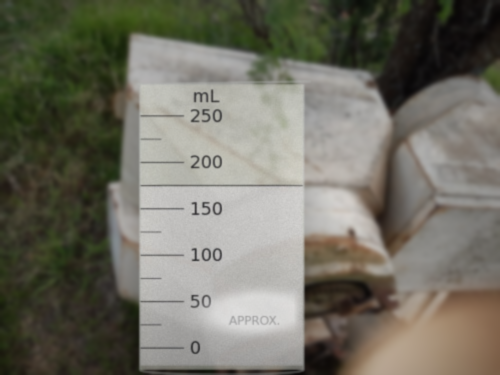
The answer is 175 mL
